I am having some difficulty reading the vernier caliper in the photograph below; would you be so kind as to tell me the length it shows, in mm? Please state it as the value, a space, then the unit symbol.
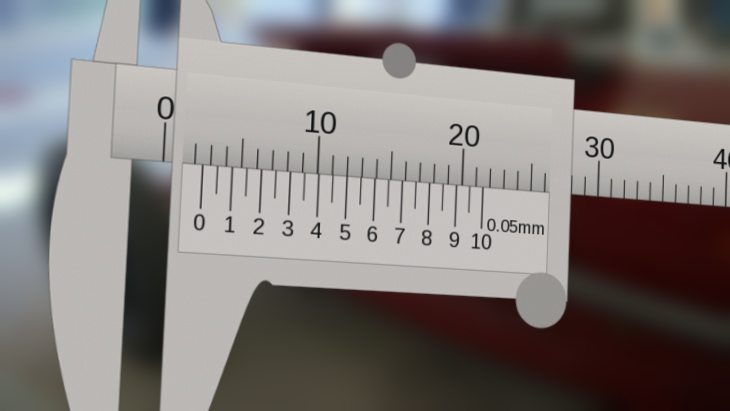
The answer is 2.5 mm
